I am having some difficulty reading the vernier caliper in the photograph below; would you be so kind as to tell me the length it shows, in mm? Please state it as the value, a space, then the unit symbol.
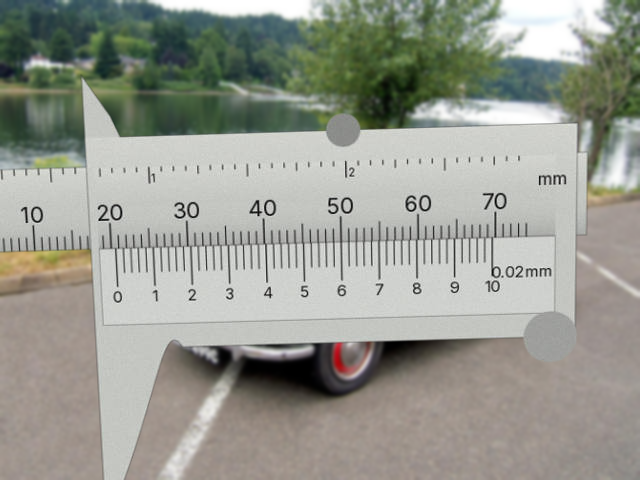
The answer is 20.6 mm
